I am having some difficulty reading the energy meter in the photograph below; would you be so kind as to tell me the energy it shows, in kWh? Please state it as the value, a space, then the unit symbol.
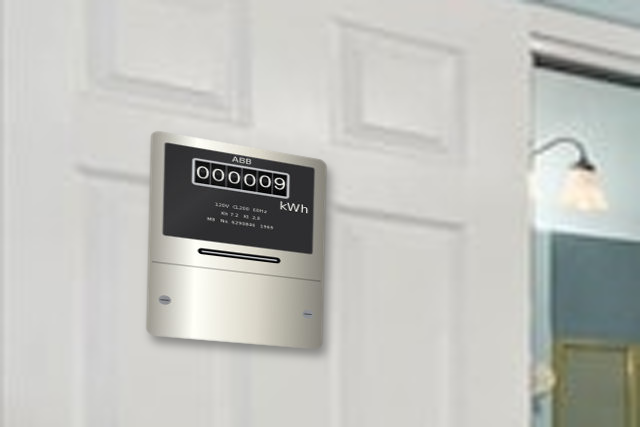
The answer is 9 kWh
